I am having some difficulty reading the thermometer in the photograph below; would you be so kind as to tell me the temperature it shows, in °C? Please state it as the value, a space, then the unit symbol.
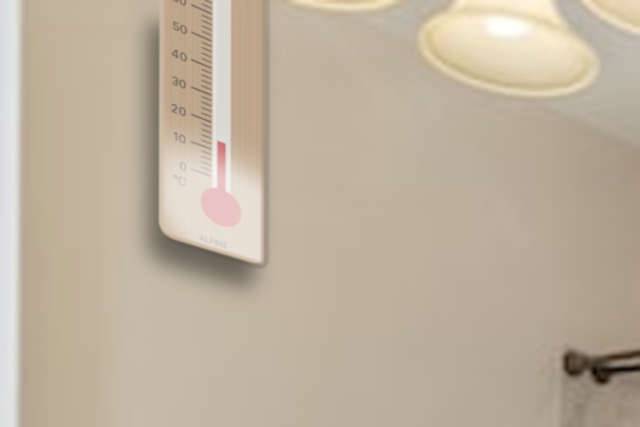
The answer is 14 °C
